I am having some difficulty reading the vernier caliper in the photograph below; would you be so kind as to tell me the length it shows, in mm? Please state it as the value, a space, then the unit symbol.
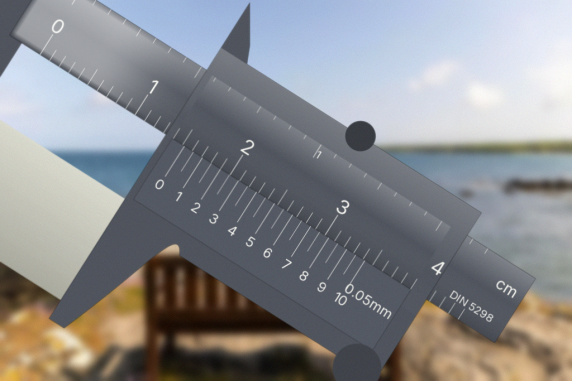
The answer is 15.2 mm
